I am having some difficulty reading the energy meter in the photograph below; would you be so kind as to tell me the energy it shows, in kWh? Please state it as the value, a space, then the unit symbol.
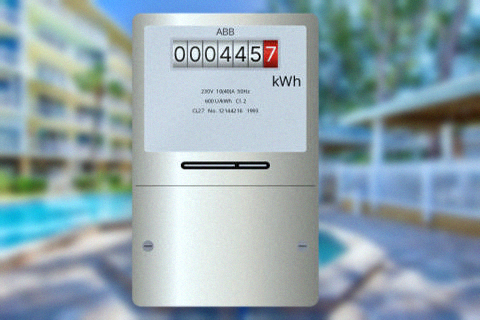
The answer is 445.7 kWh
